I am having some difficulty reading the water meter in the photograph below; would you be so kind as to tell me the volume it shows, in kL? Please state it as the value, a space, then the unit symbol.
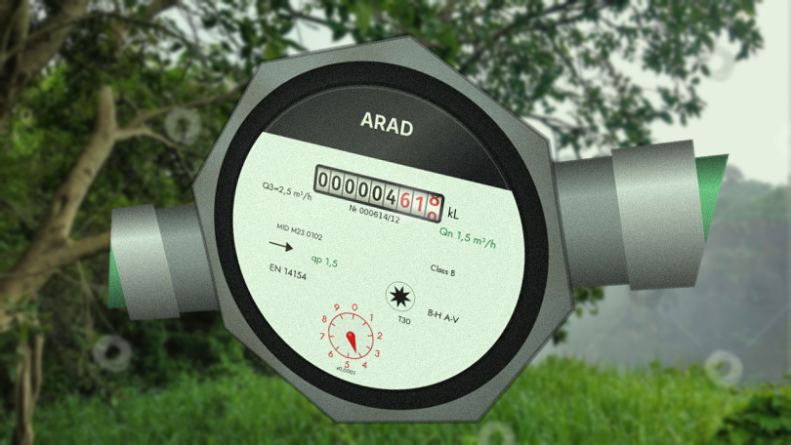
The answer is 4.6184 kL
